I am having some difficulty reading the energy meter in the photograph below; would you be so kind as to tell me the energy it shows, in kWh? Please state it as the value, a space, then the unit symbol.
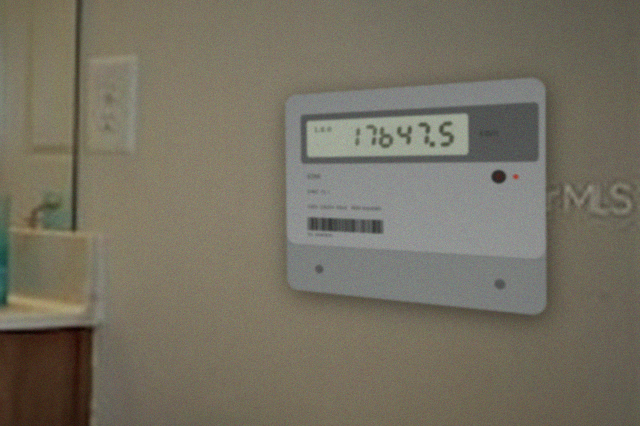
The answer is 17647.5 kWh
